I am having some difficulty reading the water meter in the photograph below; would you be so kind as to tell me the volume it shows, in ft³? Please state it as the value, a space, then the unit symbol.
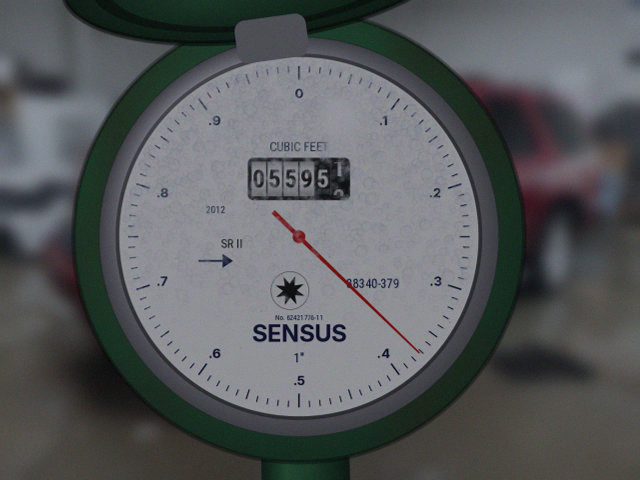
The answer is 55951.37 ft³
